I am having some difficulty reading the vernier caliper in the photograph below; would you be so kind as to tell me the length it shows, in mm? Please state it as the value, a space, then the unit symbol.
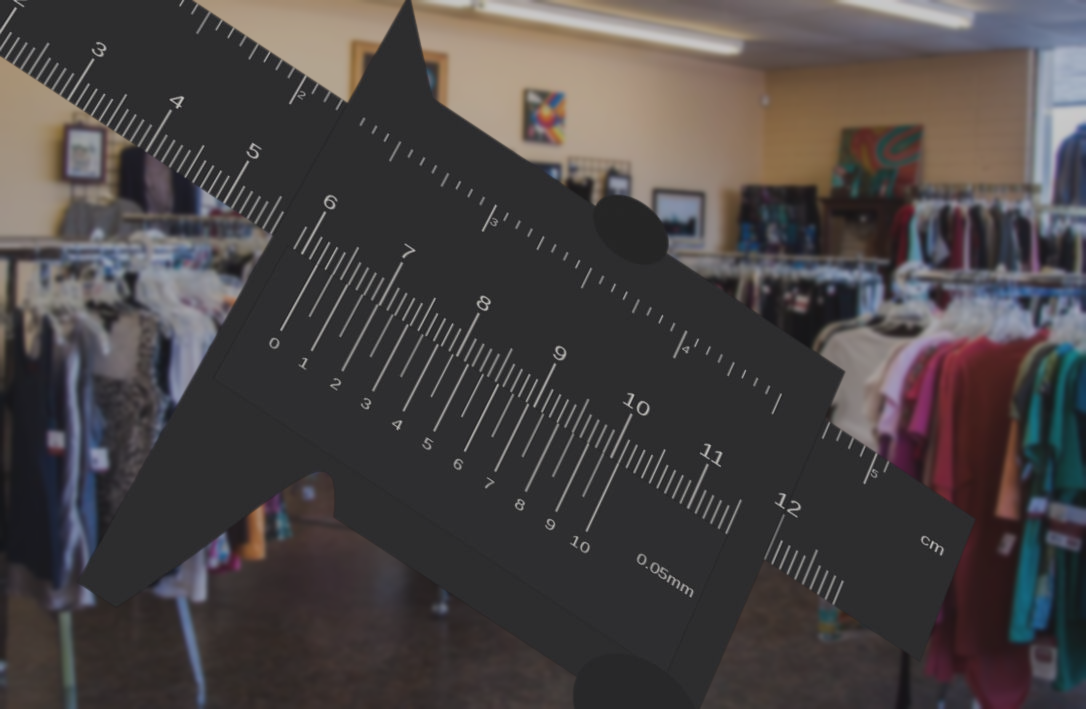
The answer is 62.0 mm
